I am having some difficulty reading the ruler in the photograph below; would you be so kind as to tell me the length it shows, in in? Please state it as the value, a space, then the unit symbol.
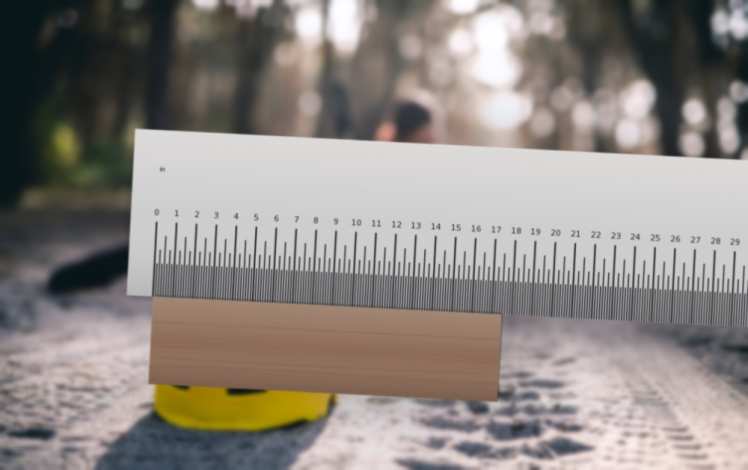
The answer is 17.5 in
